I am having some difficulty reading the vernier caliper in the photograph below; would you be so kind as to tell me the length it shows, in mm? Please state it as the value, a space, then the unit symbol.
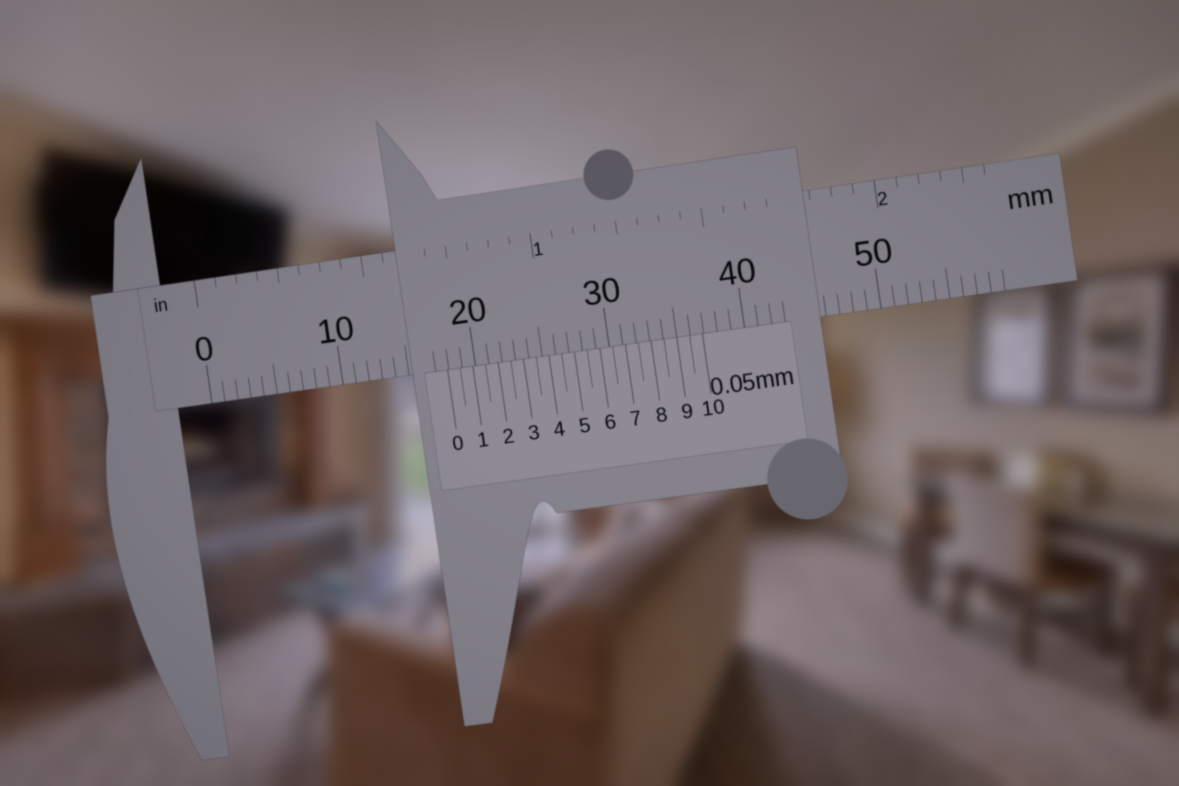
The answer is 17.9 mm
